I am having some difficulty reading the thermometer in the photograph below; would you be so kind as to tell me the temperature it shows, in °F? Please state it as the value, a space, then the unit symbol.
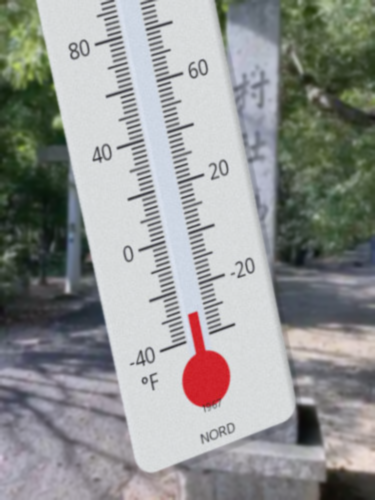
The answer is -30 °F
